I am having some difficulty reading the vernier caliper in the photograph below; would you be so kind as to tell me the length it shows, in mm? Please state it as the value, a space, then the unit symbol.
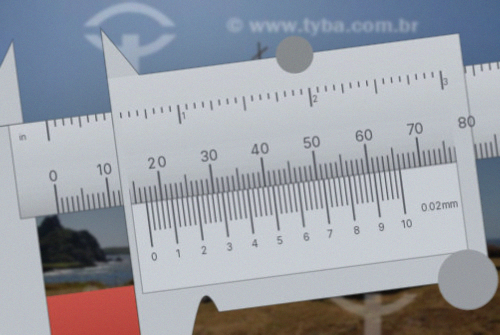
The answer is 17.0 mm
